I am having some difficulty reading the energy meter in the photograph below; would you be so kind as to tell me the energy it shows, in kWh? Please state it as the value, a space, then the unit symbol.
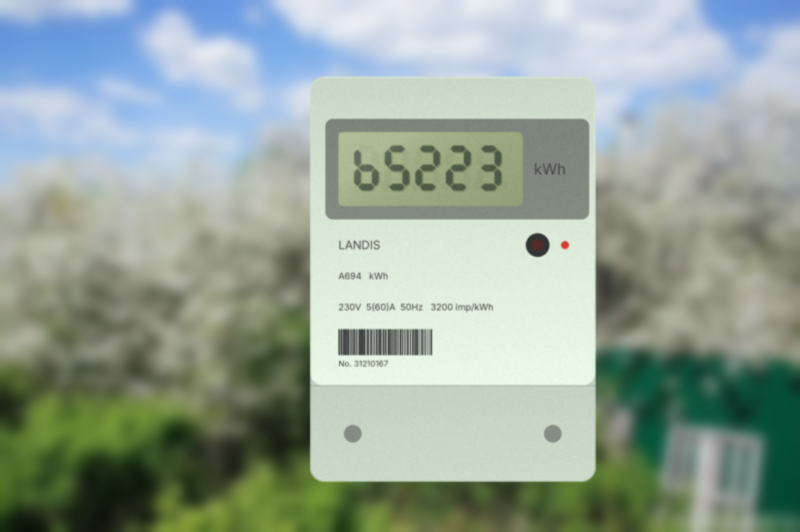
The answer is 65223 kWh
